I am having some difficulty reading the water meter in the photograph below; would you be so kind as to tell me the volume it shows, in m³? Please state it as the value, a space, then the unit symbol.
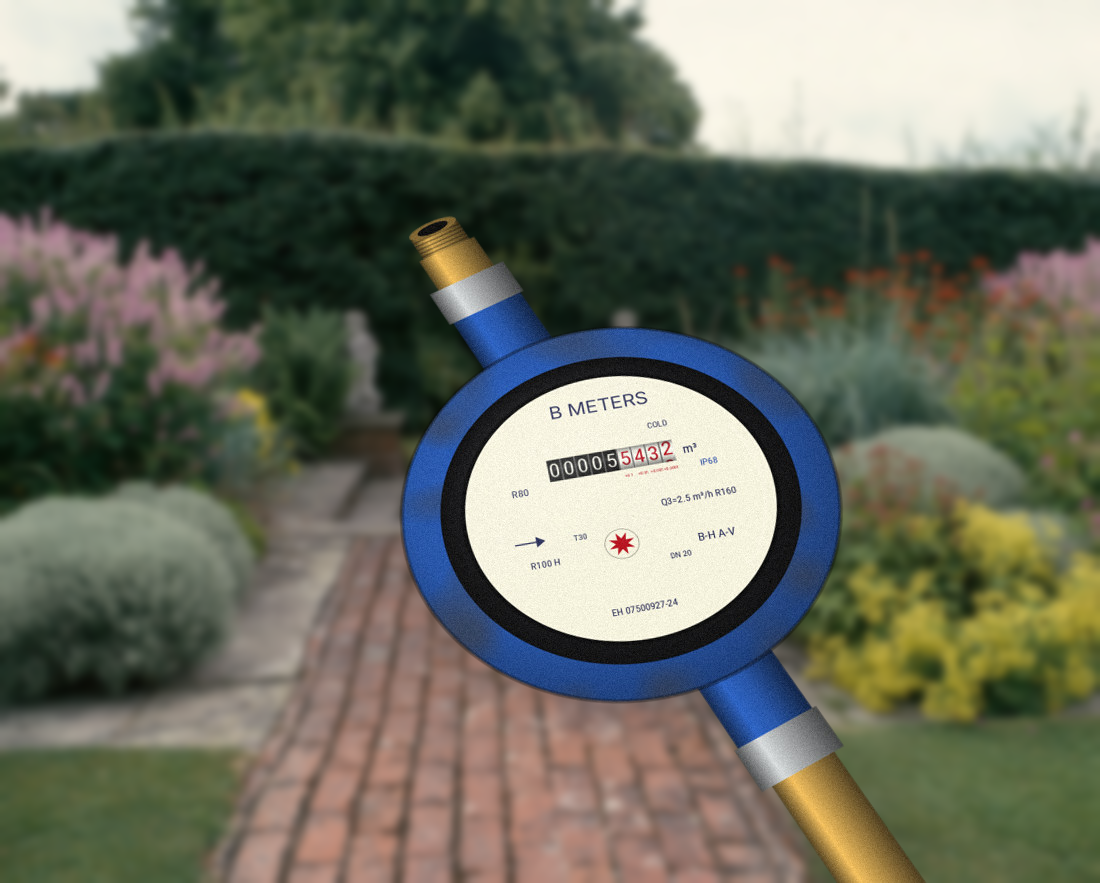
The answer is 5.5432 m³
